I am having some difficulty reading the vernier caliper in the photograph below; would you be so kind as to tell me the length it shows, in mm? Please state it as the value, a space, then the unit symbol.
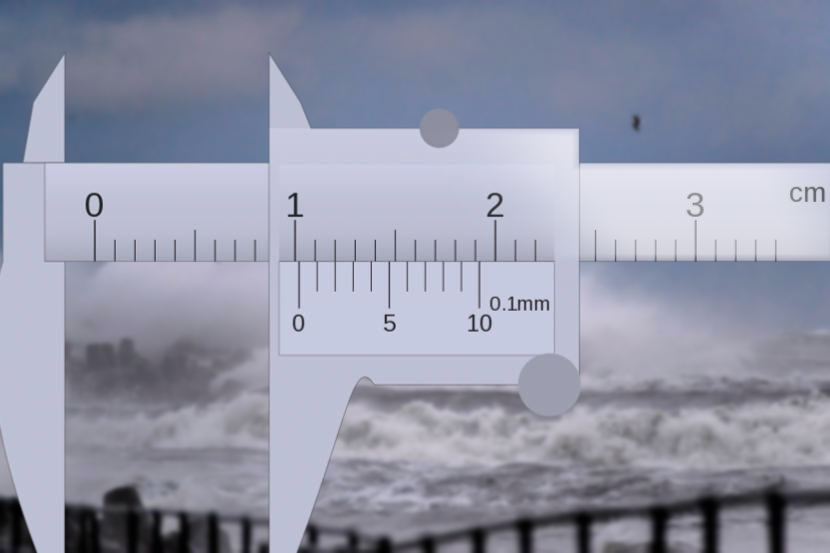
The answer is 10.2 mm
